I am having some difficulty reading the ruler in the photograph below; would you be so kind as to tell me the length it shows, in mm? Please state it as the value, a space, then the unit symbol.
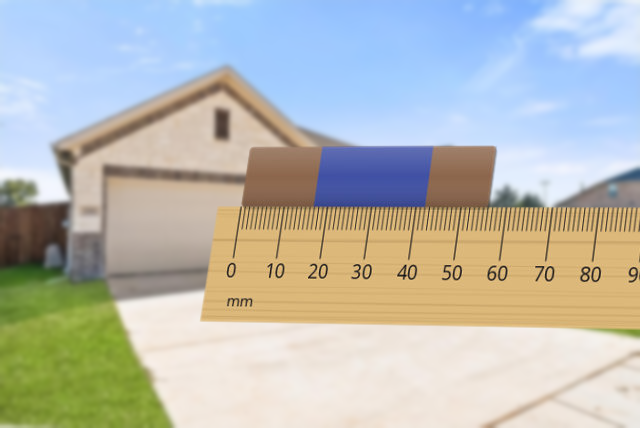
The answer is 56 mm
